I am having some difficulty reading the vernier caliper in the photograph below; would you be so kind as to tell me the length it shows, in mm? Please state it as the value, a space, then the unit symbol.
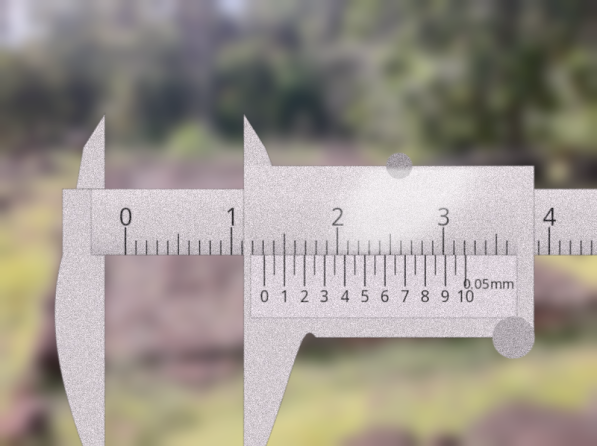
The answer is 13.1 mm
